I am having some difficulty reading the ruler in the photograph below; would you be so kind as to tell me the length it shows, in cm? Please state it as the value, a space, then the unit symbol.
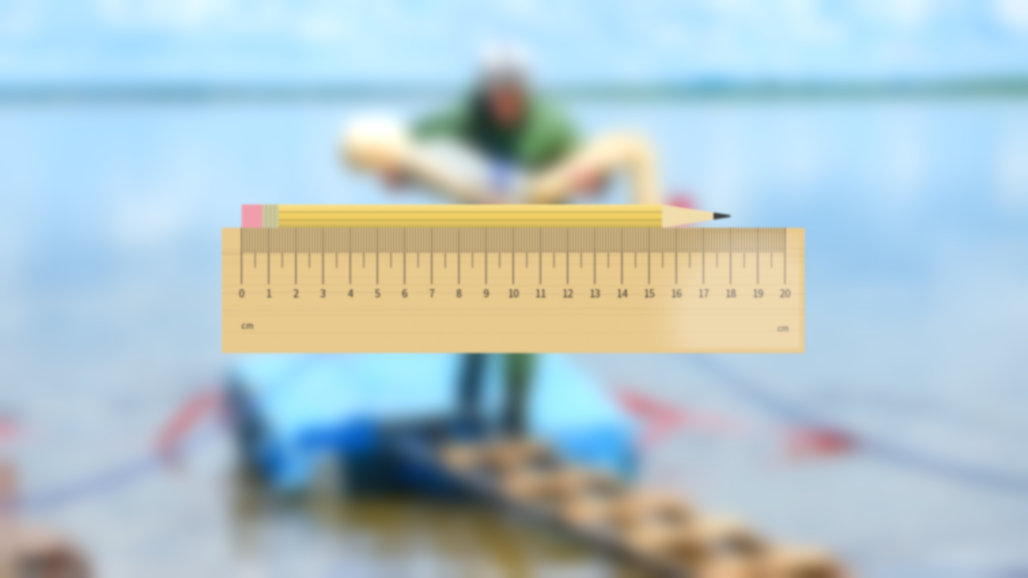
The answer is 18 cm
